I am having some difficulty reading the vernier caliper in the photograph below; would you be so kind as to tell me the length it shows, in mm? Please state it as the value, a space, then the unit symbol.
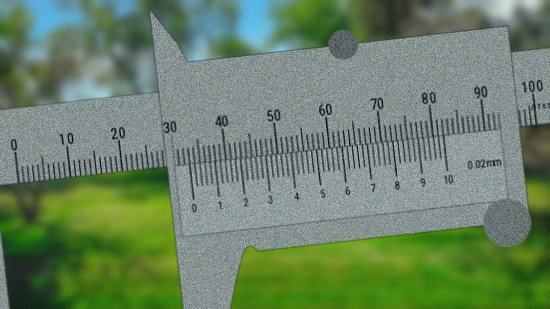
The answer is 33.0 mm
